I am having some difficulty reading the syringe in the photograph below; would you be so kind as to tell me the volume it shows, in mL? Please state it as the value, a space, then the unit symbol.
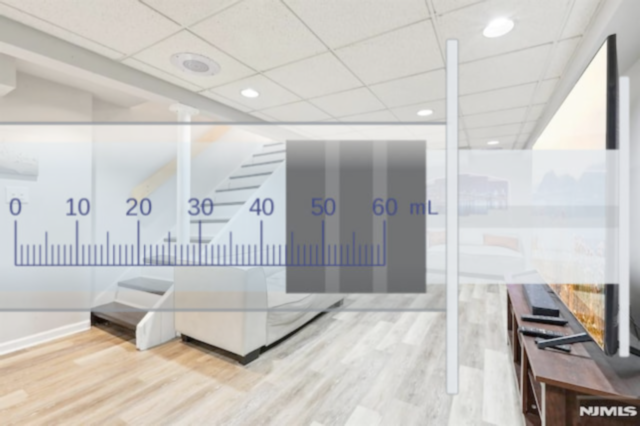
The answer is 44 mL
